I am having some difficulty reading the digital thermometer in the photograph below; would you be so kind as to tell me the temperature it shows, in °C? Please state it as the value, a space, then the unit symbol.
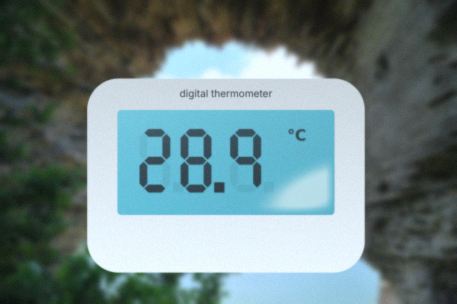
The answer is 28.9 °C
